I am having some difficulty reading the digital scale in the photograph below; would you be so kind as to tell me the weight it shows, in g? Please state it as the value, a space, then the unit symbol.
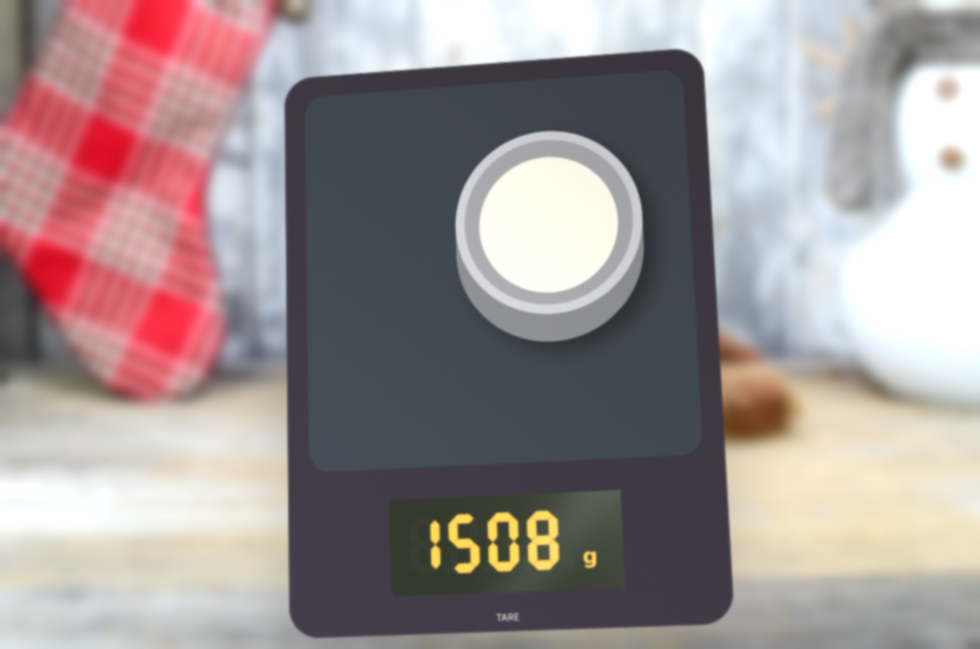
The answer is 1508 g
